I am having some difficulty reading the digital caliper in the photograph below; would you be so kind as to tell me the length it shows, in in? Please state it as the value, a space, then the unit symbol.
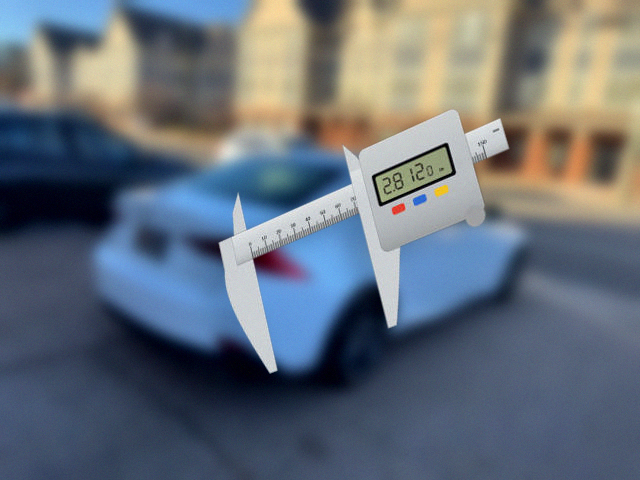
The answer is 2.8120 in
